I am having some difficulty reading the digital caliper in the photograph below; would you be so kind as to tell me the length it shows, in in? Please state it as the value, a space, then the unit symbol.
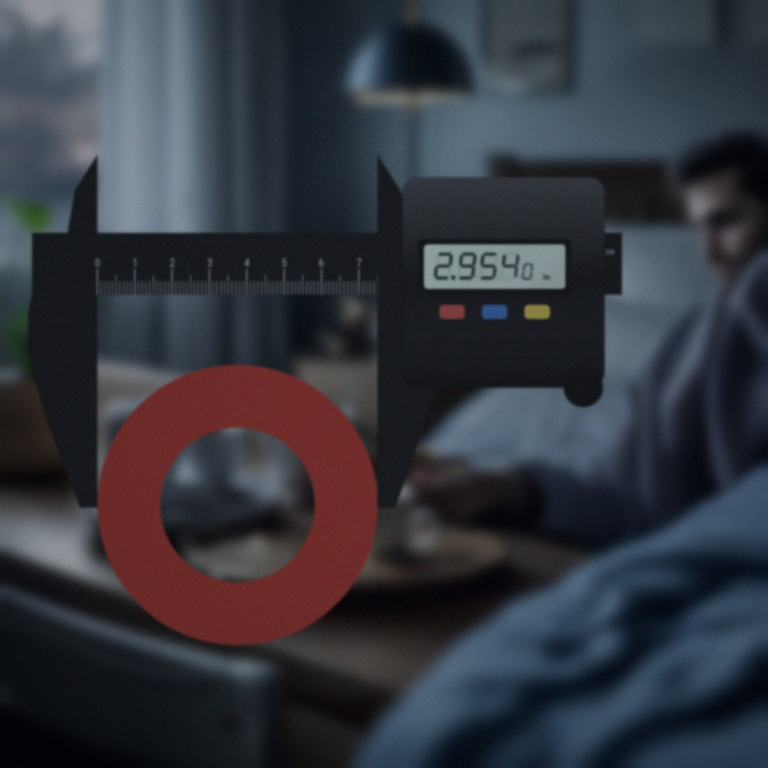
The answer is 2.9540 in
